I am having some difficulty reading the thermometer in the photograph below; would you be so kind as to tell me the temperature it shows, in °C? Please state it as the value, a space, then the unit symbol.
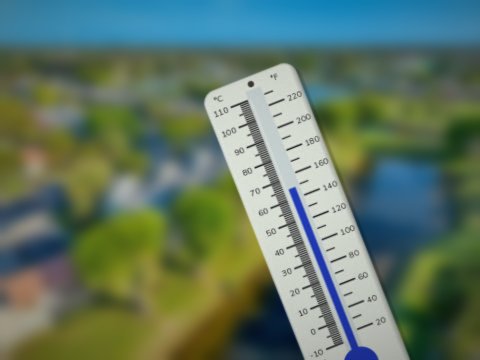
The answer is 65 °C
